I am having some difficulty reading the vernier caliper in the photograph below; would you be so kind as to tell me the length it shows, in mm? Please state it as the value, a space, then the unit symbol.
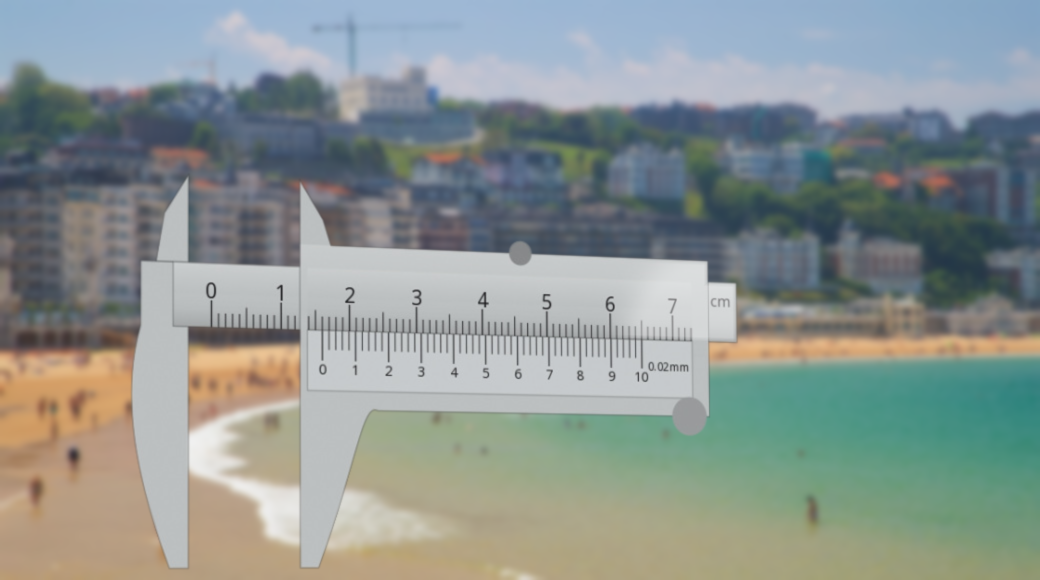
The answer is 16.0 mm
